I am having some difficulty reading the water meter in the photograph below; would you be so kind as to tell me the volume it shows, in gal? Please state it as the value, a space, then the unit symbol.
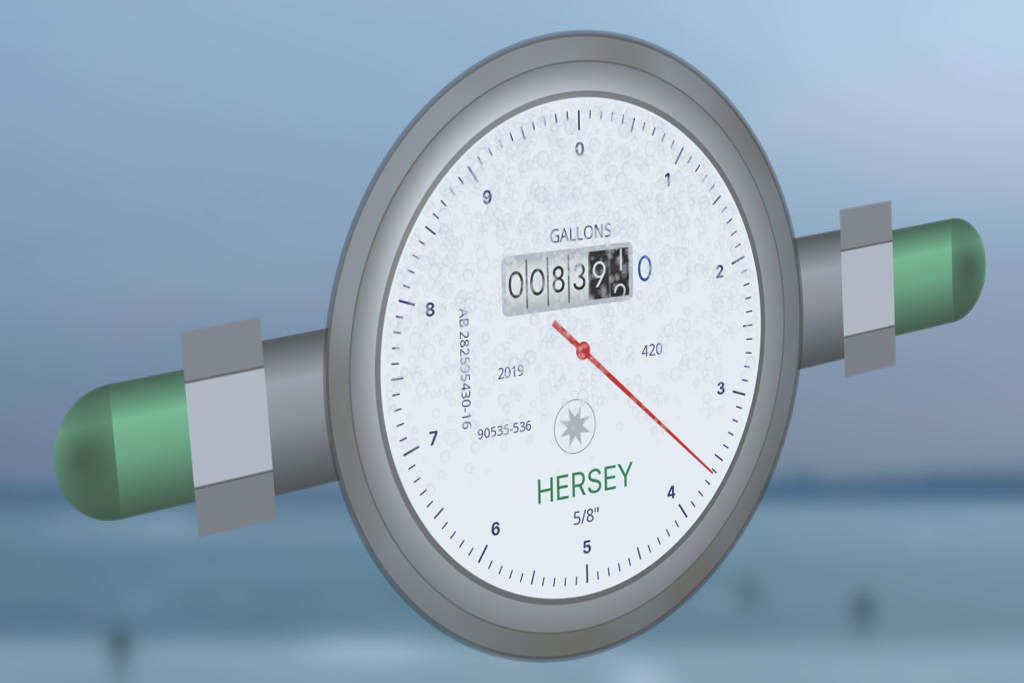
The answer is 83913.6 gal
